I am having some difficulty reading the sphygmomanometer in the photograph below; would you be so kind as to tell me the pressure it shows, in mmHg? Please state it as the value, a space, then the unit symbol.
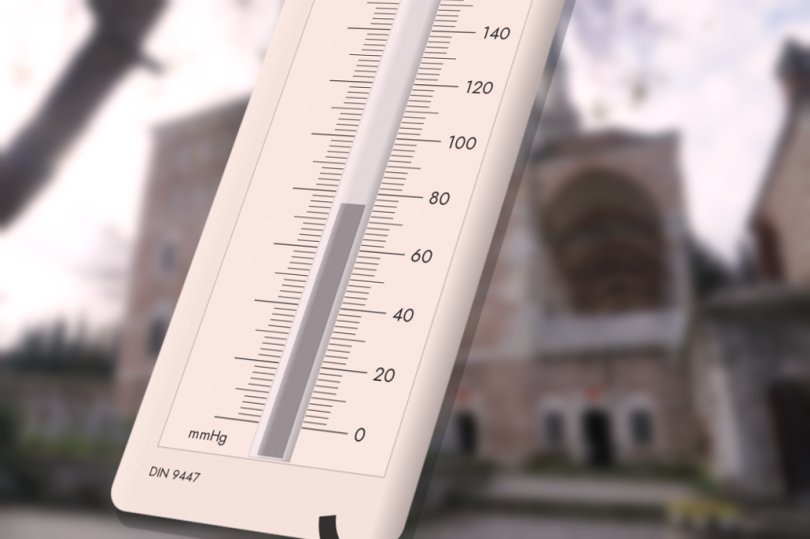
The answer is 76 mmHg
